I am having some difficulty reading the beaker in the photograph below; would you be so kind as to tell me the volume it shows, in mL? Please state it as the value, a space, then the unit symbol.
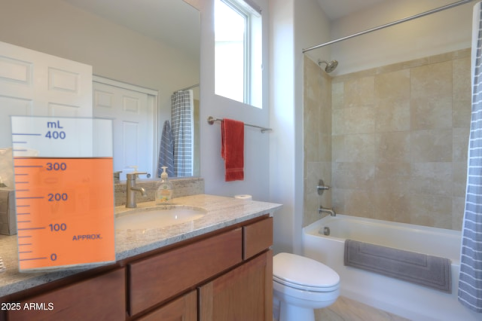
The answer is 325 mL
